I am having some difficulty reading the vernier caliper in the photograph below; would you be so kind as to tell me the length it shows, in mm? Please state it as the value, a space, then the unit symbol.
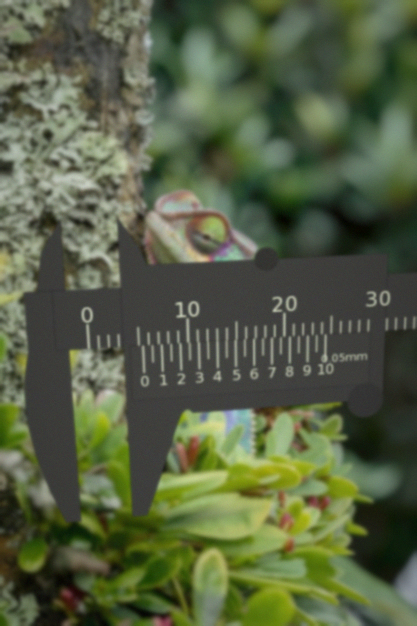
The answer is 5.4 mm
